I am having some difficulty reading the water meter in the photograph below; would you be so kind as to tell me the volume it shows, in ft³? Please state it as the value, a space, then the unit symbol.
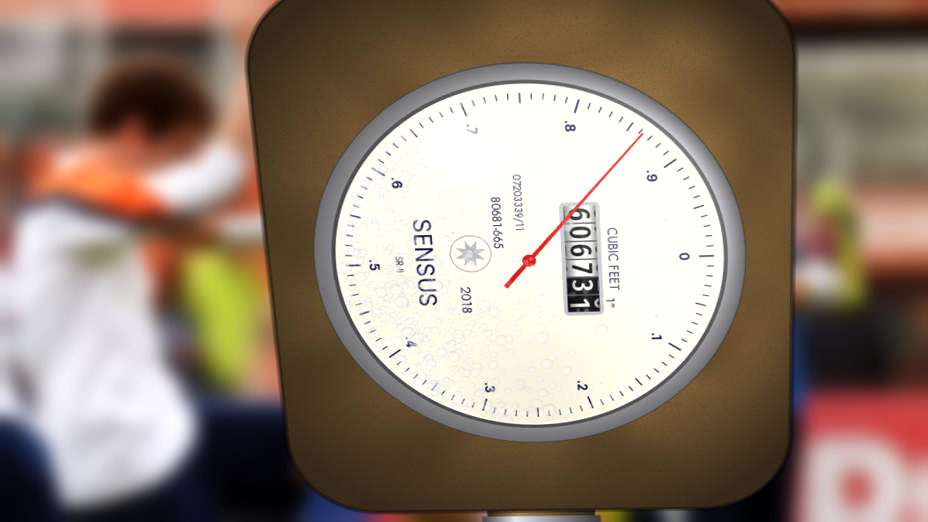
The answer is 606730.86 ft³
